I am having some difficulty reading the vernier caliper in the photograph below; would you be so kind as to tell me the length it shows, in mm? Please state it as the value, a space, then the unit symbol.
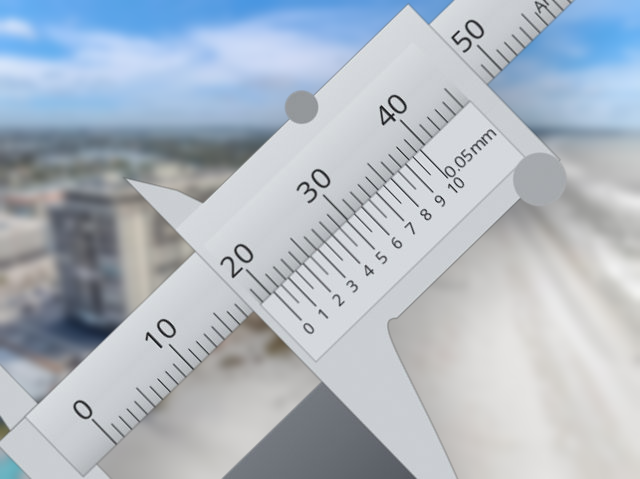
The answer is 20.4 mm
